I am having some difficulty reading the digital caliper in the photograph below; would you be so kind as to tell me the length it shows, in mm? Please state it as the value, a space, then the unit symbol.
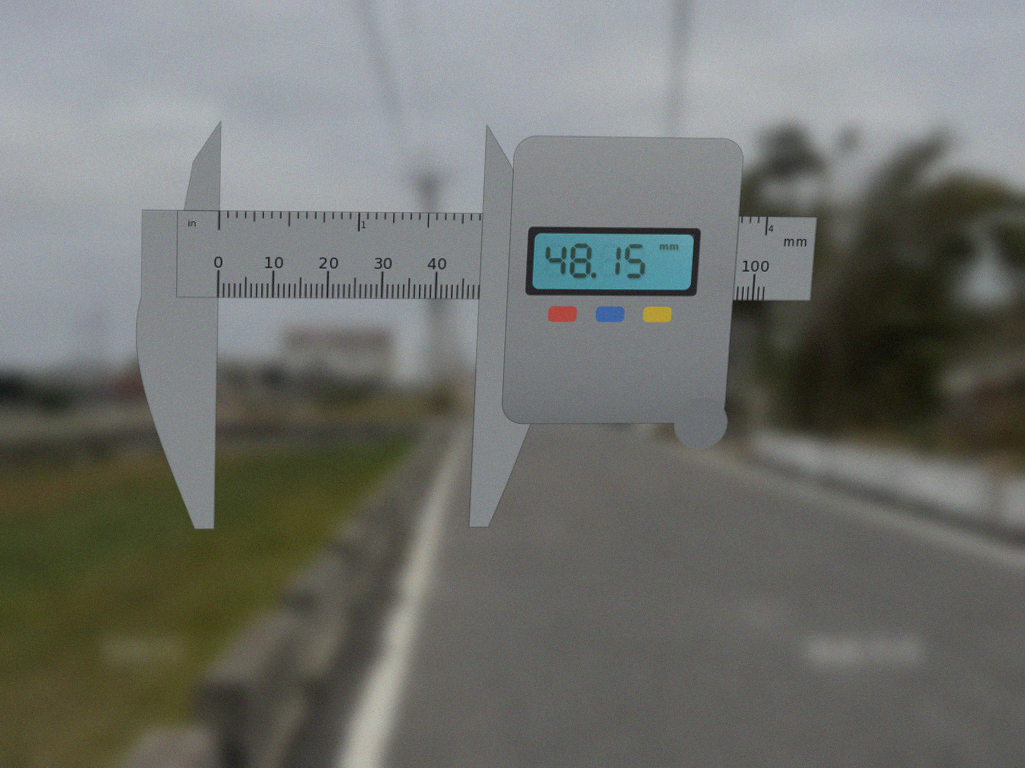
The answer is 48.15 mm
